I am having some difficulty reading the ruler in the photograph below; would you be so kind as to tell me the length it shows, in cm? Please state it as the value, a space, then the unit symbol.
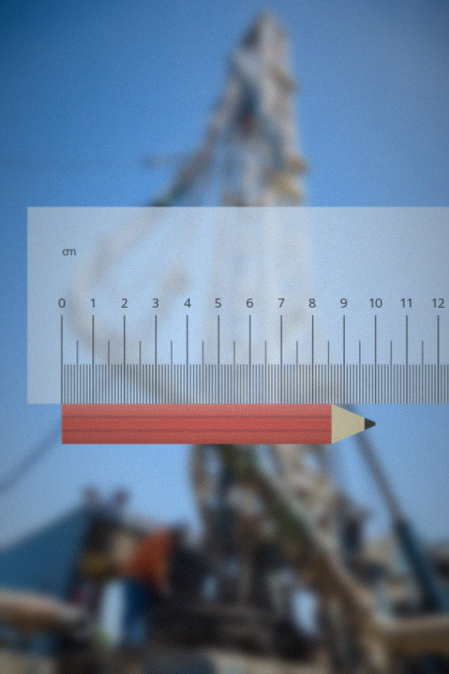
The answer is 10 cm
